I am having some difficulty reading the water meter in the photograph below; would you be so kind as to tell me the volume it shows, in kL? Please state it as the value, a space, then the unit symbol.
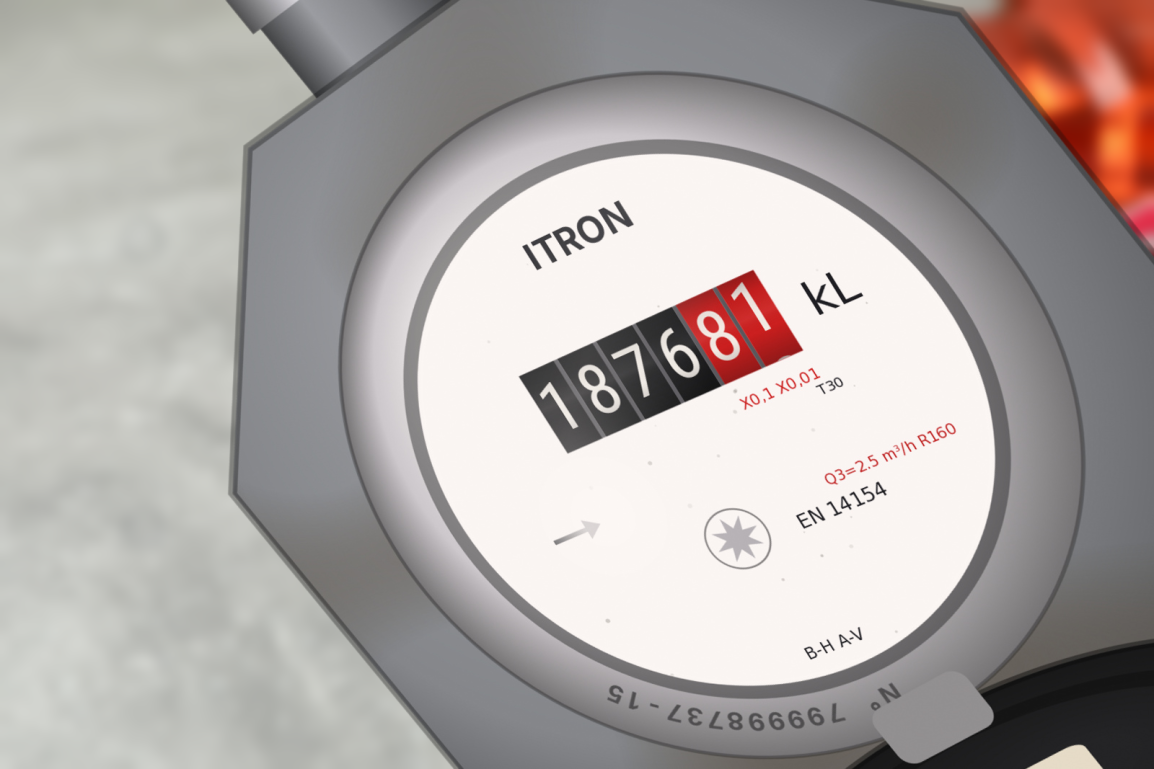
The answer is 1876.81 kL
